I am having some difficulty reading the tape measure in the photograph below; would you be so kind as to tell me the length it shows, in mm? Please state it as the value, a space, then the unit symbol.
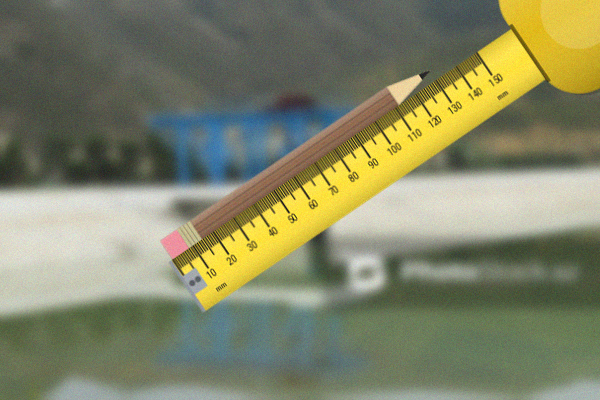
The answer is 130 mm
